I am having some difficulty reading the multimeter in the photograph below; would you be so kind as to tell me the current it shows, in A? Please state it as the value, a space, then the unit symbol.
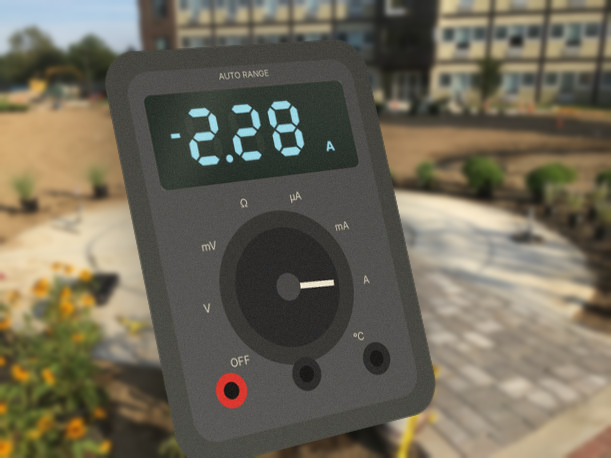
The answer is -2.28 A
